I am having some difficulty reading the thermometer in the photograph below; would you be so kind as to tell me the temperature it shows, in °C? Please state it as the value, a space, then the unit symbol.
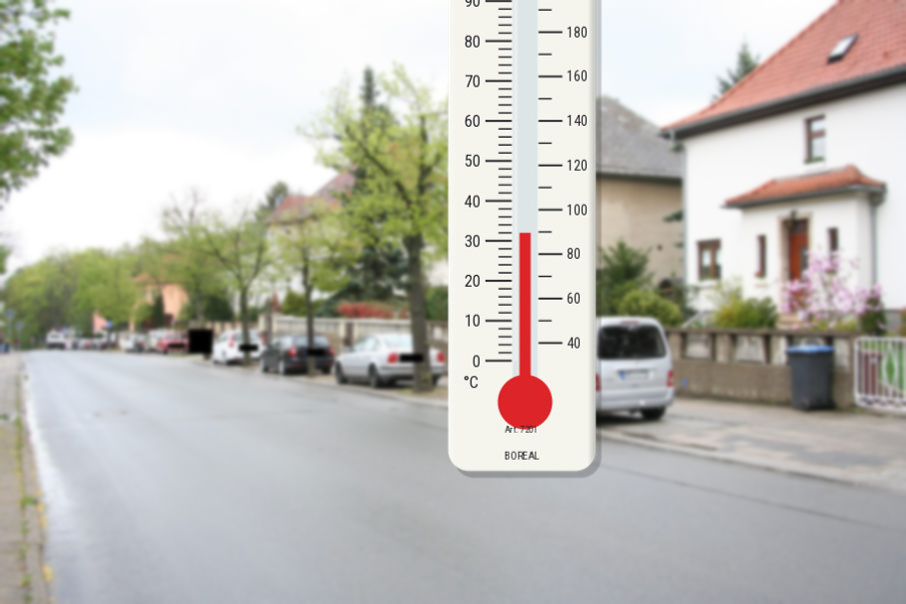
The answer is 32 °C
